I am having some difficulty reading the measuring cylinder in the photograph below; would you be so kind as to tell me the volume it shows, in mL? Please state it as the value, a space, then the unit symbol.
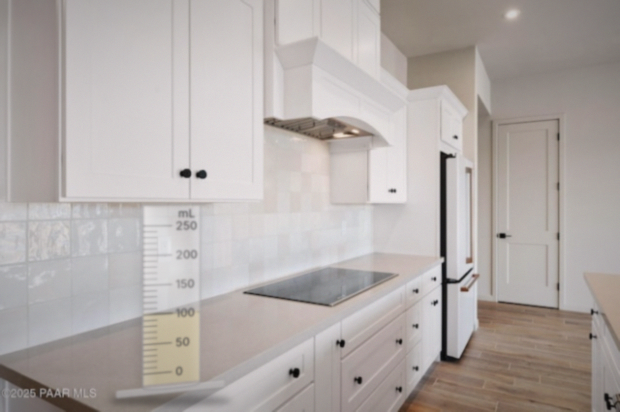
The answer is 100 mL
